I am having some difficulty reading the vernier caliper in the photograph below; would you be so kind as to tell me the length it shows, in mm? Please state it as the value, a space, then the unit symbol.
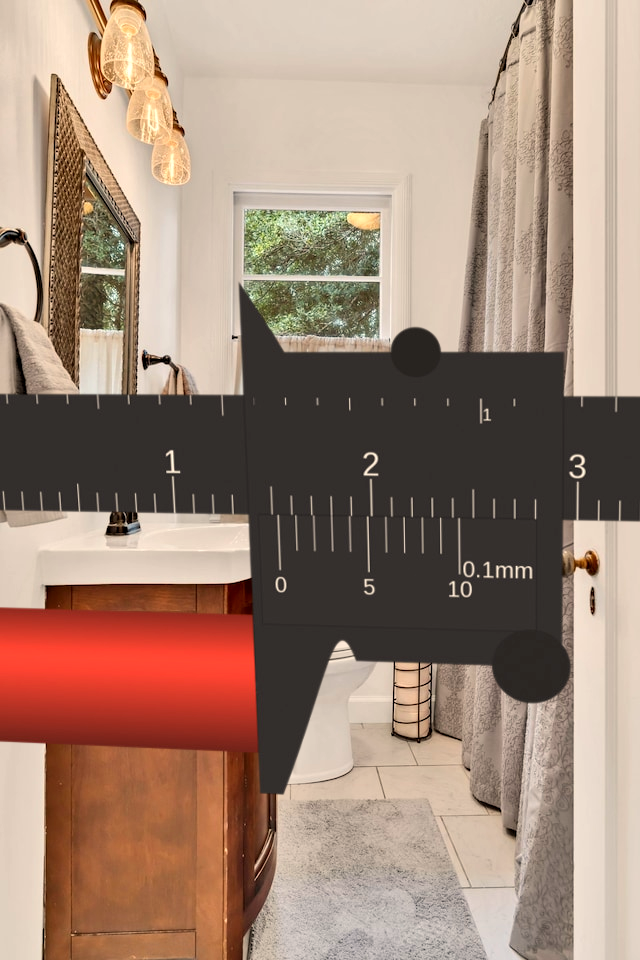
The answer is 15.3 mm
